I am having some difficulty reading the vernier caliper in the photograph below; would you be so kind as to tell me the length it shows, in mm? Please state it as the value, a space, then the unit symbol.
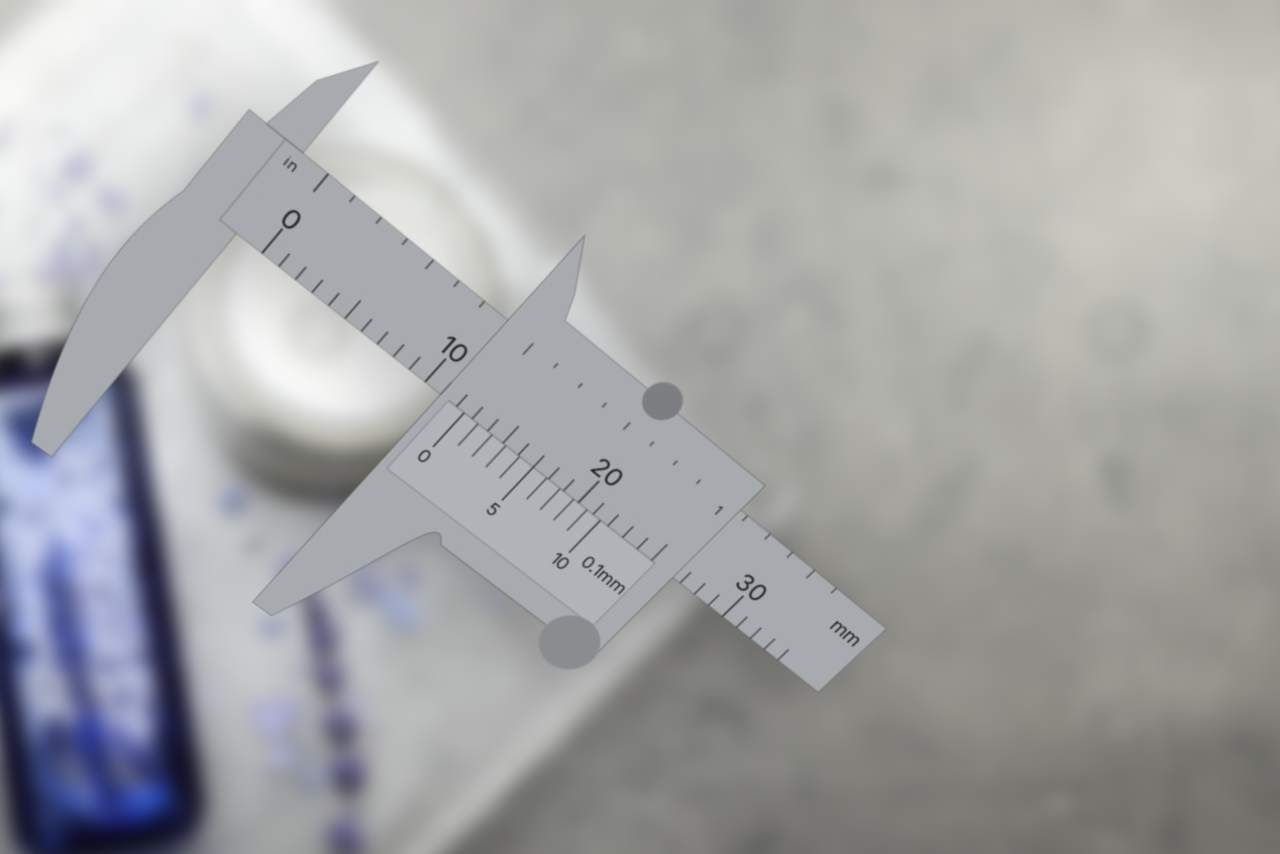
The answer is 12.5 mm
